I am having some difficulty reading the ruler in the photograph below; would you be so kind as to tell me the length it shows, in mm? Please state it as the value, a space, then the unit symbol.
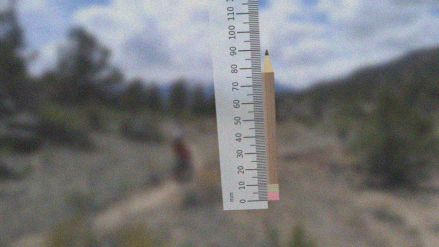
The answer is 90 mm
